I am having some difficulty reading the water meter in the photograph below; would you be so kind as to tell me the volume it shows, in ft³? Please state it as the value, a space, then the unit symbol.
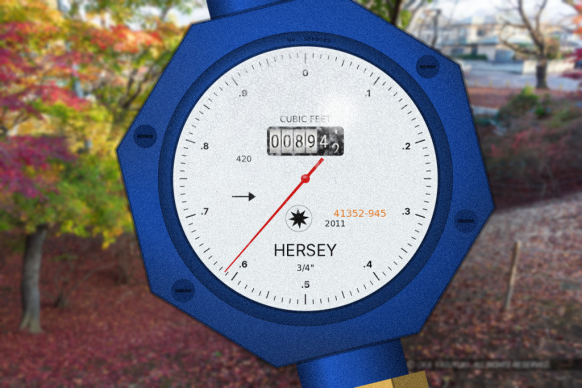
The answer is 8941.61 ft³
